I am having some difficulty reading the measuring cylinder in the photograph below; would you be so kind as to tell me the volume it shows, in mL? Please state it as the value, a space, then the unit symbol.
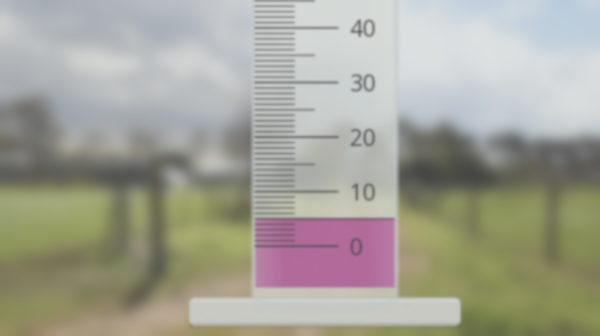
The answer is 5 mL
